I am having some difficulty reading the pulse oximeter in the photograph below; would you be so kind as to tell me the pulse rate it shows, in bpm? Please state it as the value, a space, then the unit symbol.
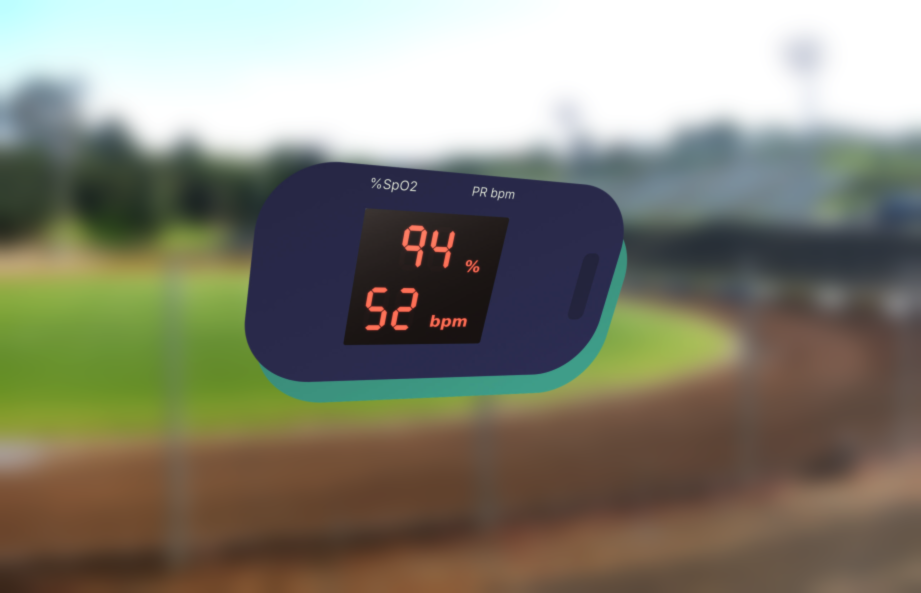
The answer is 52 bpm
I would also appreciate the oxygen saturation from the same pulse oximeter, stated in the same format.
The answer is 94 %
